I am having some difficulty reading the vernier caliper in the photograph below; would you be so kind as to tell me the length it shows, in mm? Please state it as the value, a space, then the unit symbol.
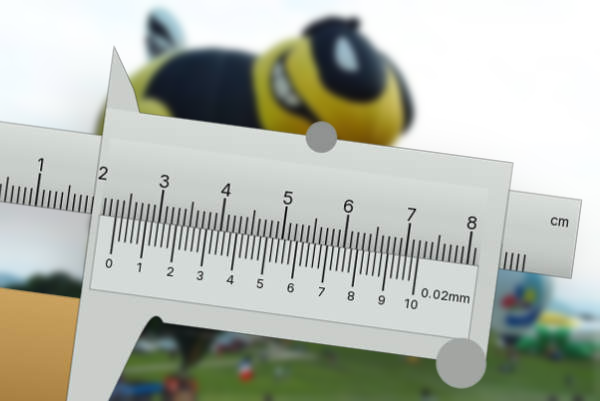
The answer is 23.0 mm
